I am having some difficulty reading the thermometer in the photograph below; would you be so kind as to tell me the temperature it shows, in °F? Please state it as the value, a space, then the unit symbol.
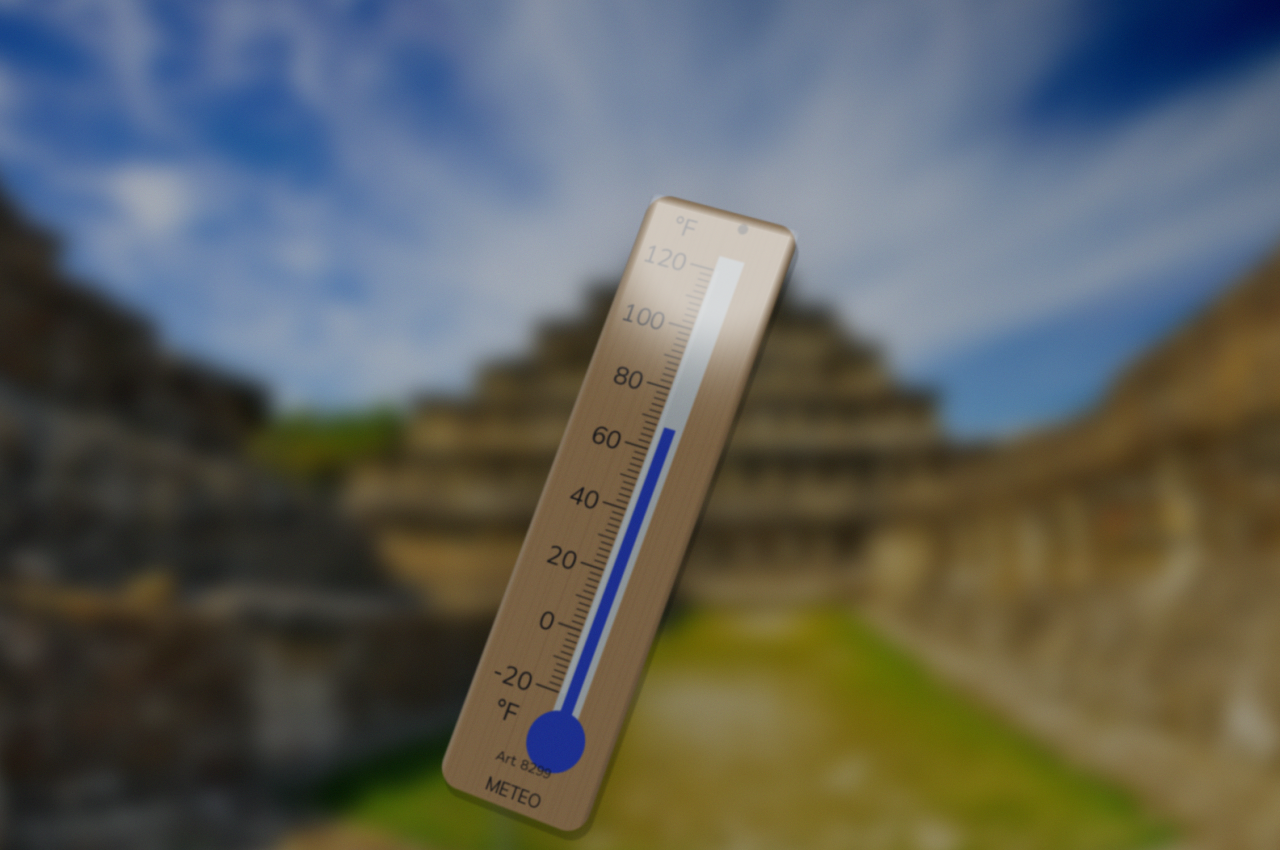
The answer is 68 °F
